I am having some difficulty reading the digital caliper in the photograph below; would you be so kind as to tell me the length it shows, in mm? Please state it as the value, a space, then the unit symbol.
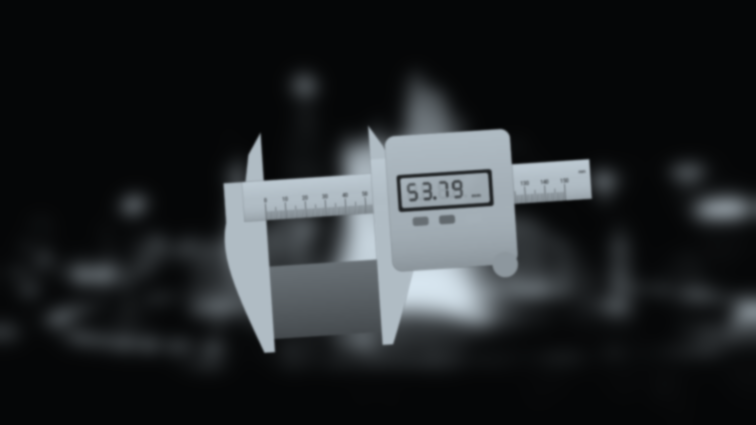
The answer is 53.79 mm
